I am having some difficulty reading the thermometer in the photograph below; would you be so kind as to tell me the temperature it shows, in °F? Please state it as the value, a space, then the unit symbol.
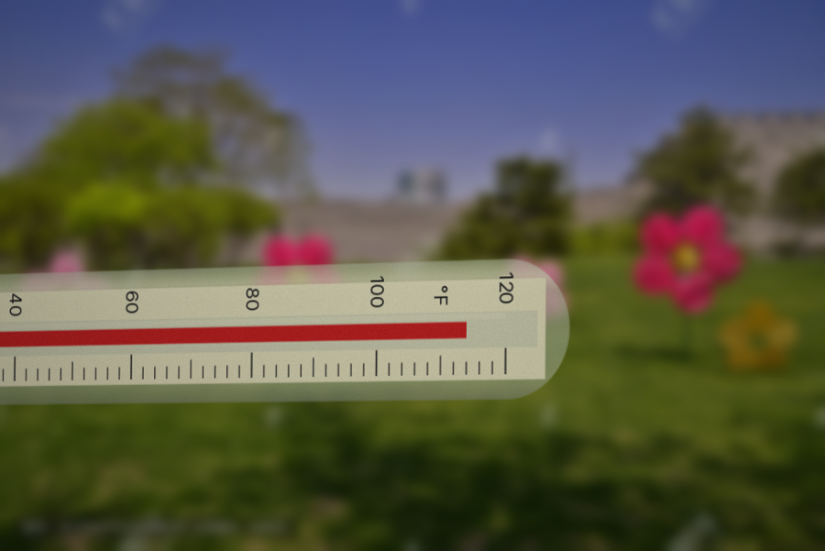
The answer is 114 °F
